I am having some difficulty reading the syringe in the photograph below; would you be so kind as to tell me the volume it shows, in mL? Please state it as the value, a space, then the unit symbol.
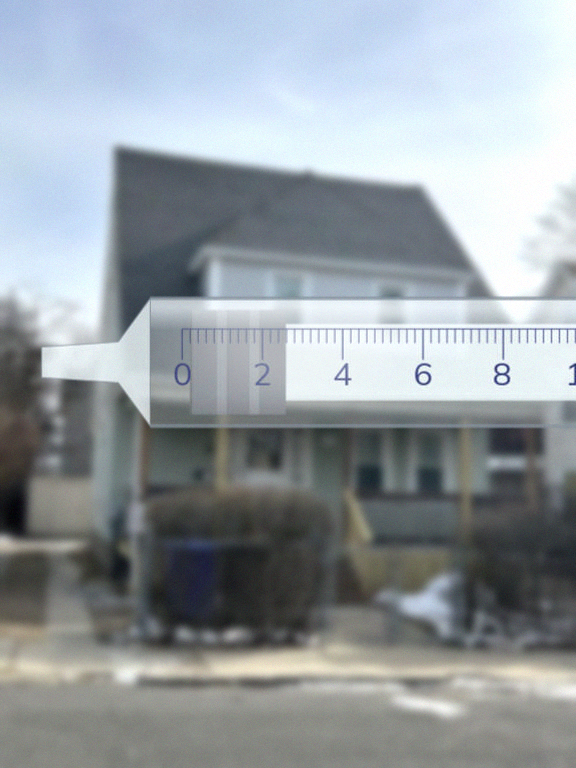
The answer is 0.2 mL
